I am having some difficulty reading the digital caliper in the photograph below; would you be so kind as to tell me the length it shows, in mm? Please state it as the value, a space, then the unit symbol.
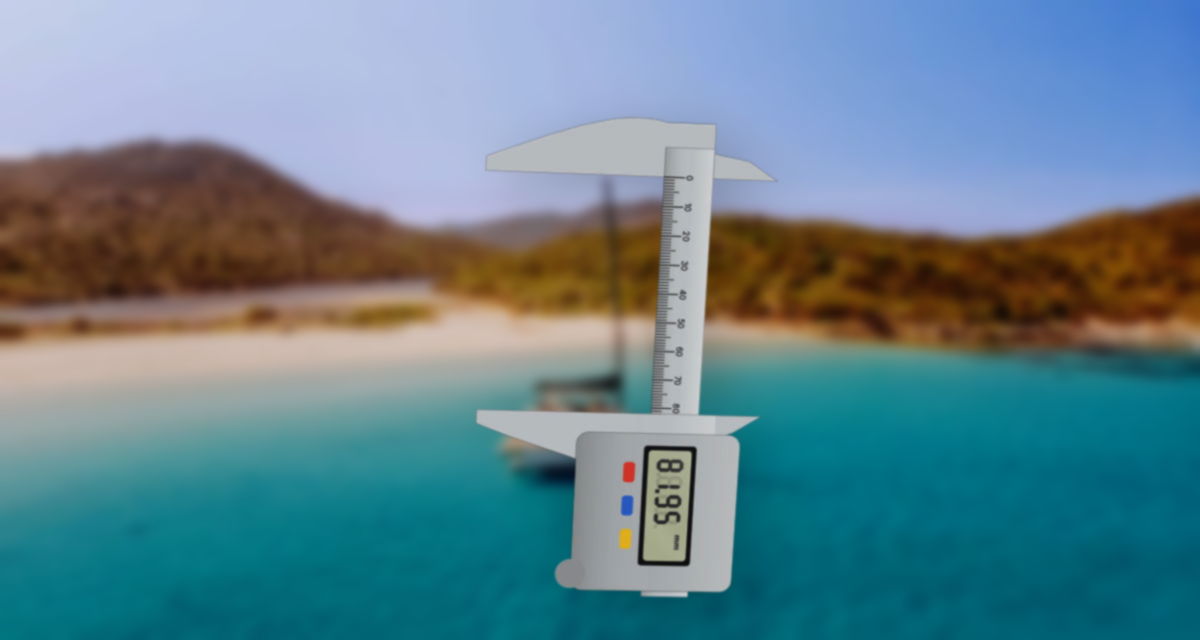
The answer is 81.95 mm
